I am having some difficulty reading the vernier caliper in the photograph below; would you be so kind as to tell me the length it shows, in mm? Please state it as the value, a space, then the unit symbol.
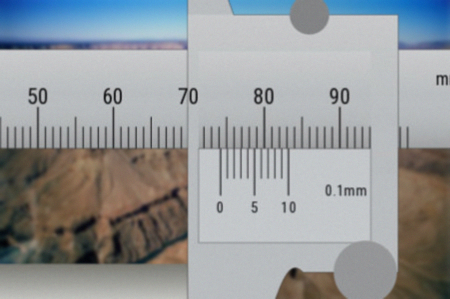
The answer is 74.2 mm
